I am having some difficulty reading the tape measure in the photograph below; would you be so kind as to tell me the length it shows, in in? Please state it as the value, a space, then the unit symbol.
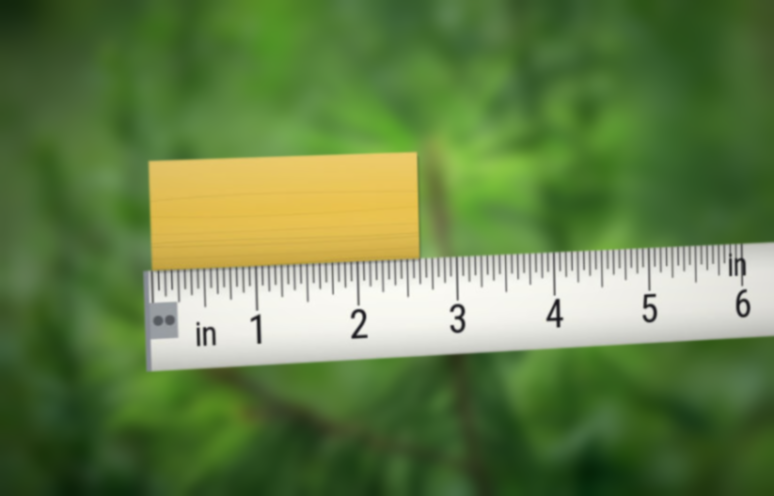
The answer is 2.625 in
